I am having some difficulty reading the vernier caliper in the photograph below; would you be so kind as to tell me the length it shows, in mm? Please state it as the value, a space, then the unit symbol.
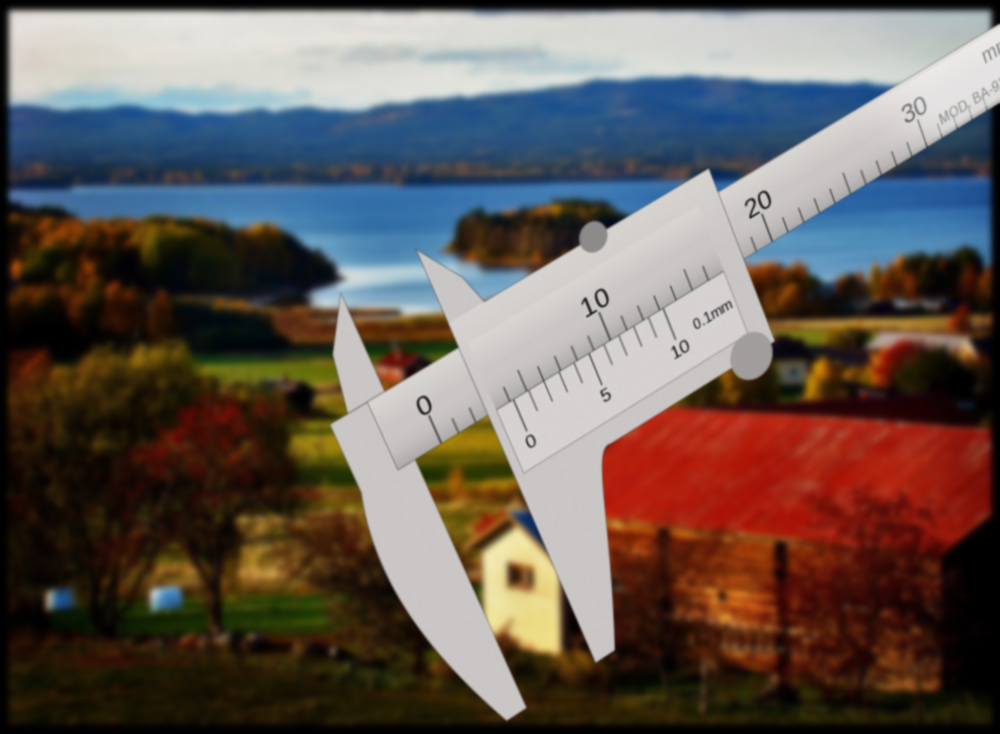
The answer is 4.2 mm
